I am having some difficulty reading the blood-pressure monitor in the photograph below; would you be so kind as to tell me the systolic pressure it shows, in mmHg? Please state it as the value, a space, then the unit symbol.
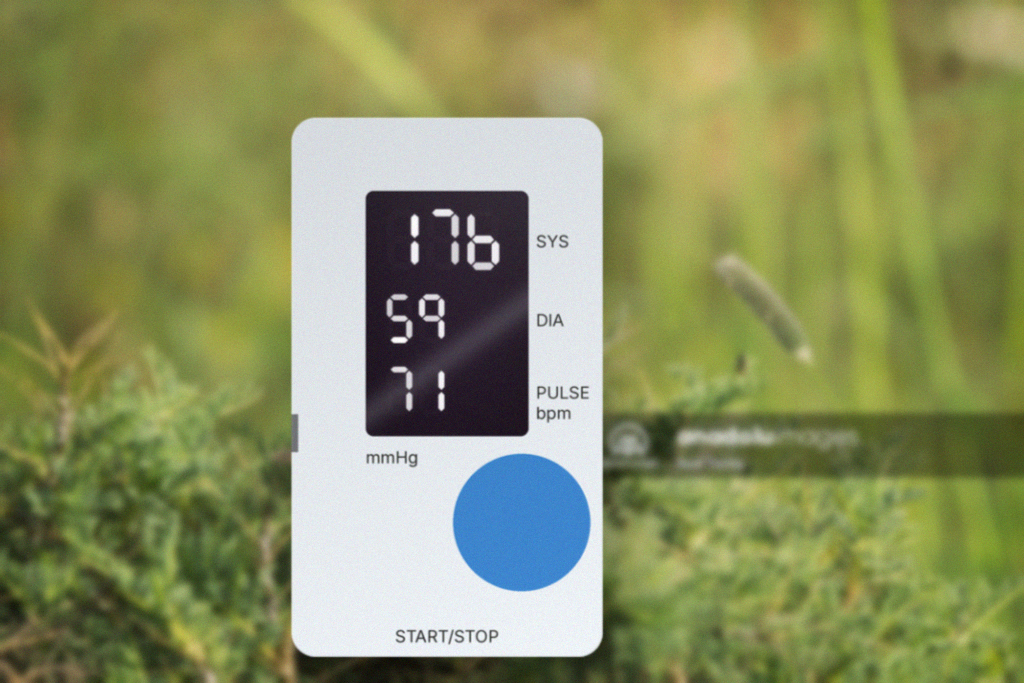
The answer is 176 mmHg
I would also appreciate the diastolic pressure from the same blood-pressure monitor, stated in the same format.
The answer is 59 mmHg
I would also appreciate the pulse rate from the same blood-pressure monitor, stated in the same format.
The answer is 71 bpm
